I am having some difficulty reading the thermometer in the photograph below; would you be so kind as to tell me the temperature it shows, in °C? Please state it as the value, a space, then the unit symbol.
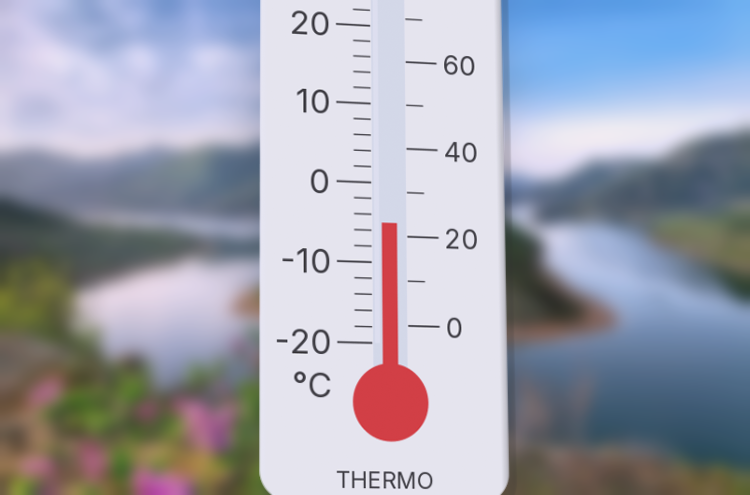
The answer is -5 °C
